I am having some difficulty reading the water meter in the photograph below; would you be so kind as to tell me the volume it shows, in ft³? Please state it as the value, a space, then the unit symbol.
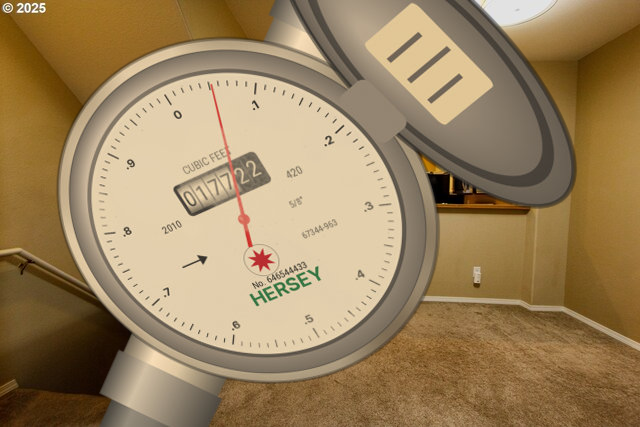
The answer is 17722.05 ft³
